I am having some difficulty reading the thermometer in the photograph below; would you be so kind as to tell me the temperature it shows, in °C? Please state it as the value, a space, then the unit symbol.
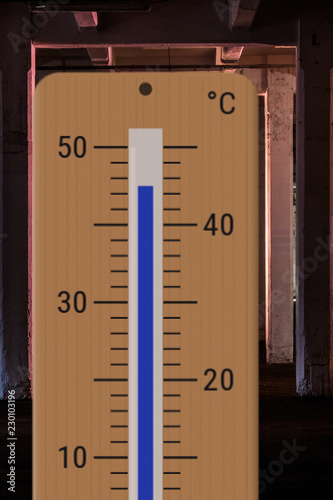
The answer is 45 °C
